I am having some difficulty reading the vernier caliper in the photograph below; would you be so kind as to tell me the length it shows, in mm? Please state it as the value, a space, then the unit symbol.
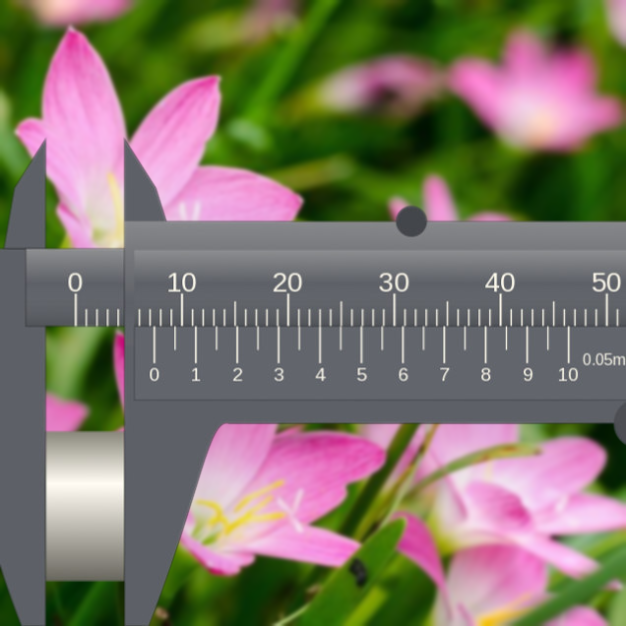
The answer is 7.4 mm
